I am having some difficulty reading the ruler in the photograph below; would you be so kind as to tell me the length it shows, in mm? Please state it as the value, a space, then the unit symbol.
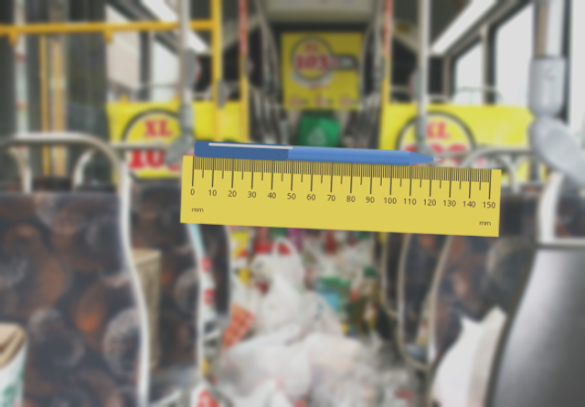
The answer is 125 mm
